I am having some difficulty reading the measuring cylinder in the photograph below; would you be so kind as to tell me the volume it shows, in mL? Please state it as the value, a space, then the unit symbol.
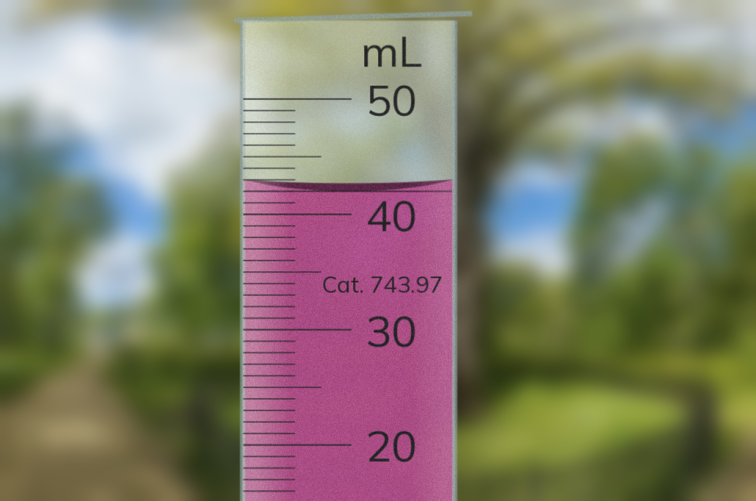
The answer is 42 mL
